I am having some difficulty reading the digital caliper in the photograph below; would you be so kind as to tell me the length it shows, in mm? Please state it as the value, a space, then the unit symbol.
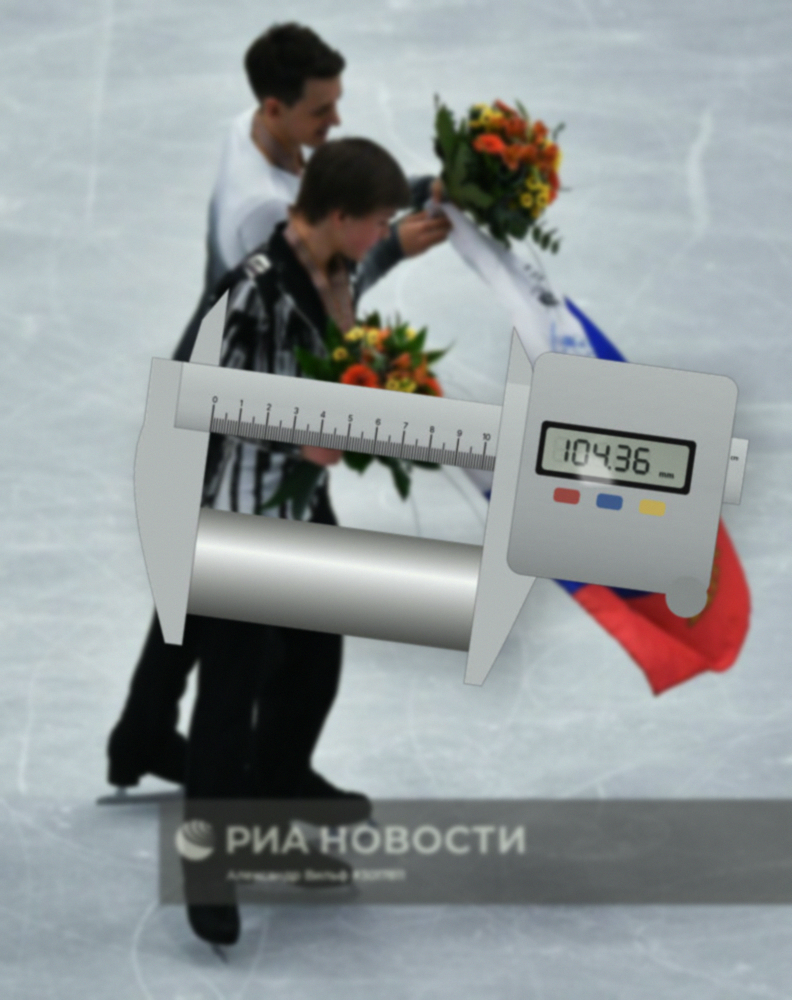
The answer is 104.36 mm
